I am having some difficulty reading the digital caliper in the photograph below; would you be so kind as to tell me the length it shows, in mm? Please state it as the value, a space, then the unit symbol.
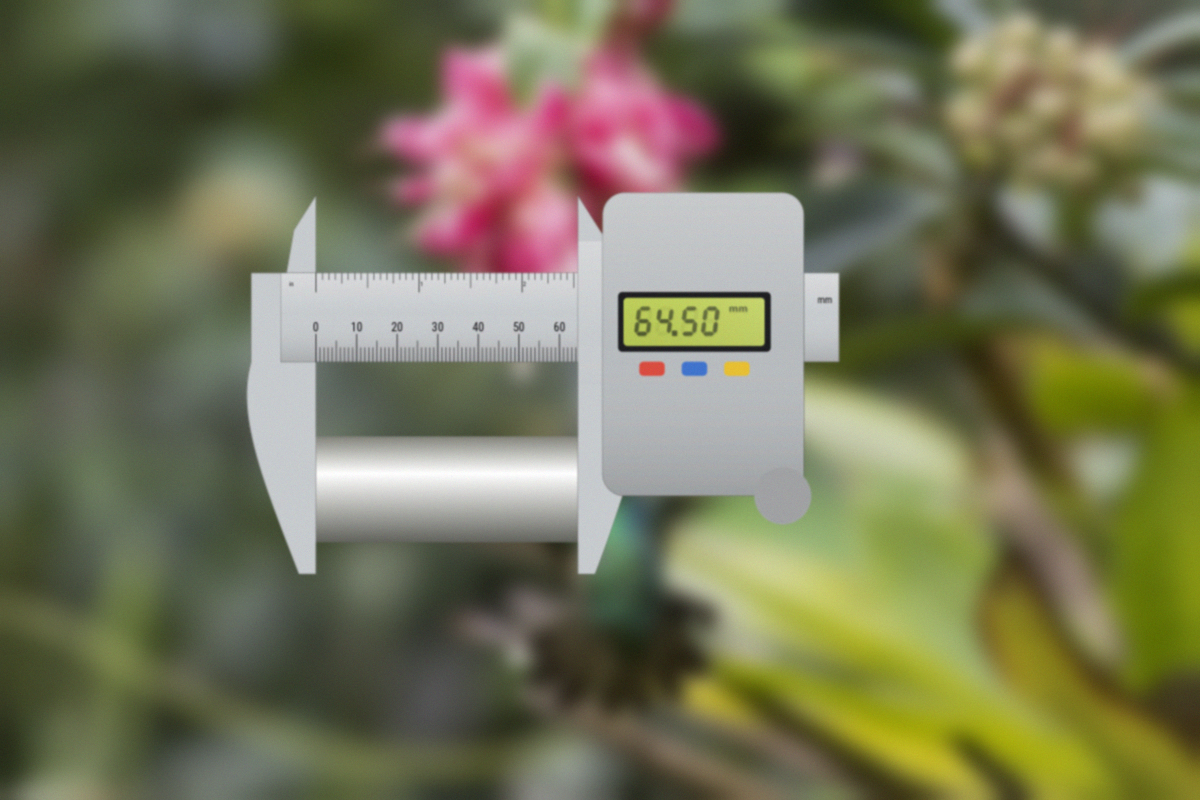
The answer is 64.50 mm
